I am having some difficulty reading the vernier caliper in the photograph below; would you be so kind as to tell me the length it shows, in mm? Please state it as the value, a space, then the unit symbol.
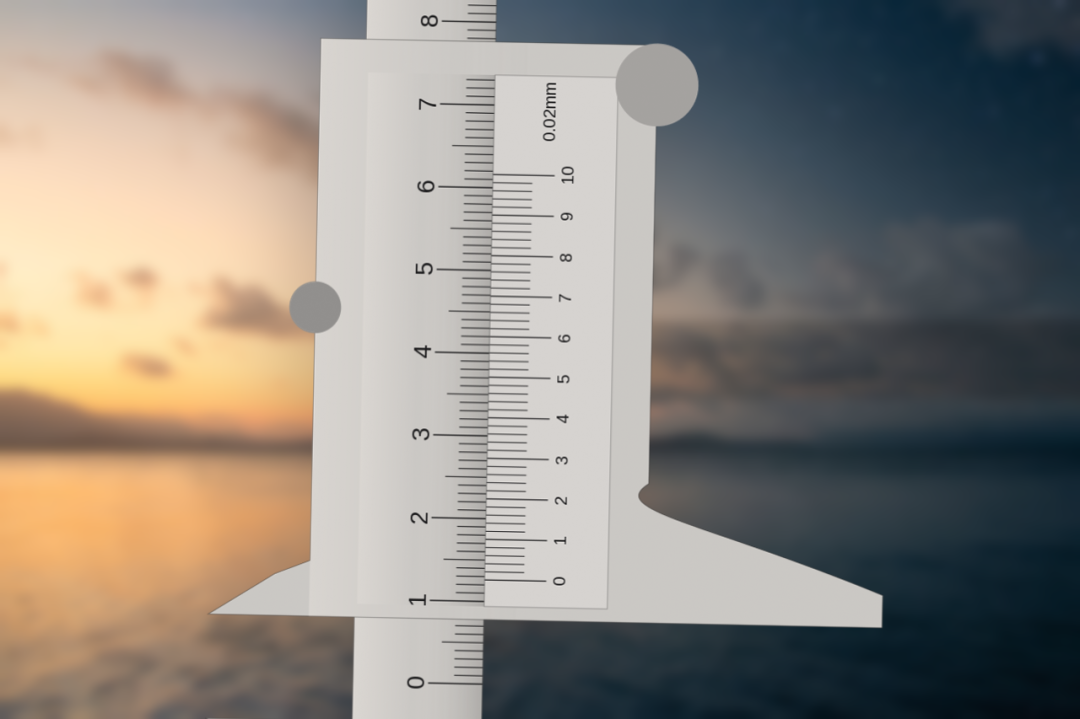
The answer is 12.6 mm
